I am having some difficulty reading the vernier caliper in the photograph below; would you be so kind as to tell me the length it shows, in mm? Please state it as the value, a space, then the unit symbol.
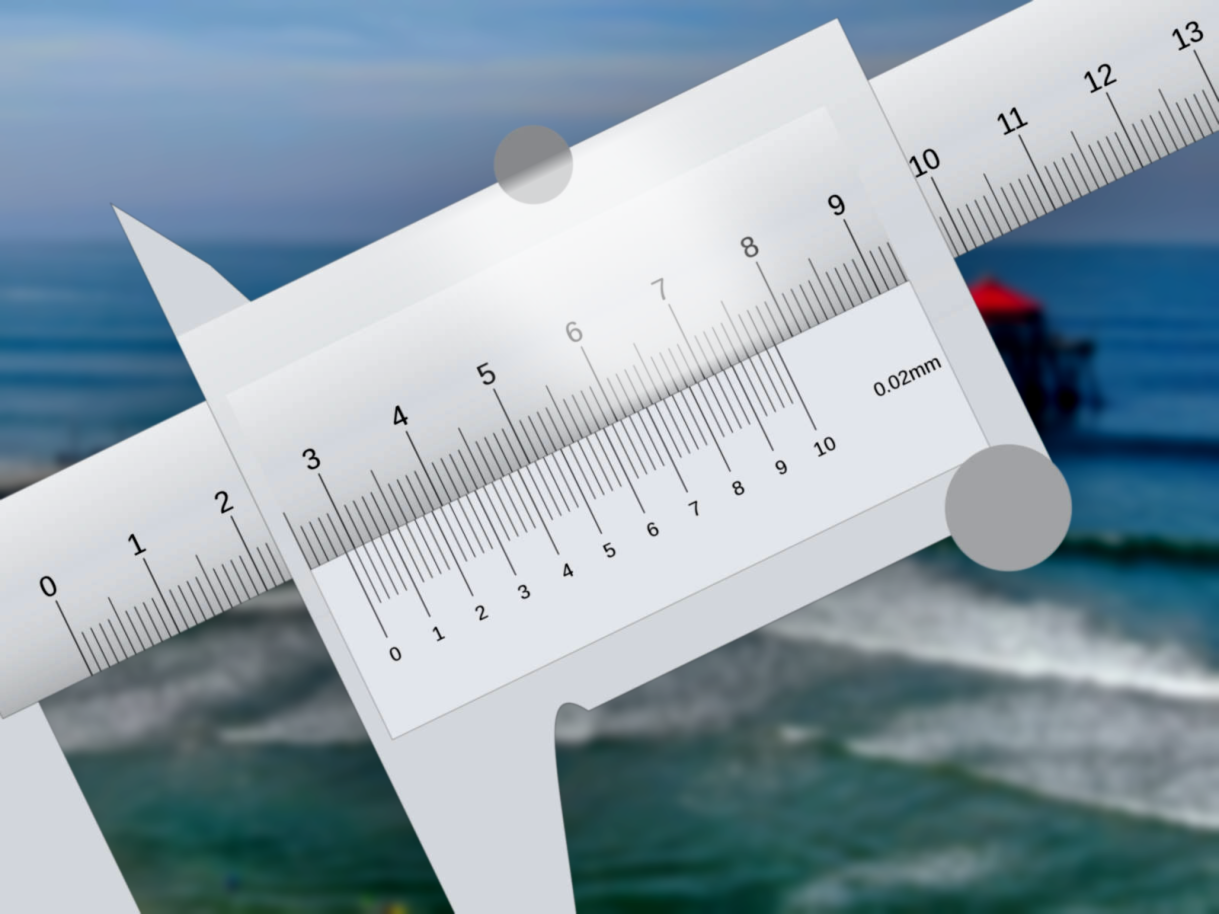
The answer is 29.0 mm
